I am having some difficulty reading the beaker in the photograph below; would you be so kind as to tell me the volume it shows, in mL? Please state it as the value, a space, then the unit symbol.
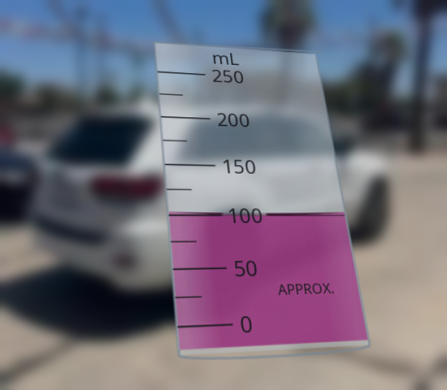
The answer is 100 mL
